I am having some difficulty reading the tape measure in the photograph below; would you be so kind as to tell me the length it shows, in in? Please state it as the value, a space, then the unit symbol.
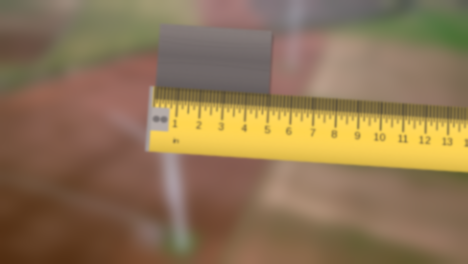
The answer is 5 in
